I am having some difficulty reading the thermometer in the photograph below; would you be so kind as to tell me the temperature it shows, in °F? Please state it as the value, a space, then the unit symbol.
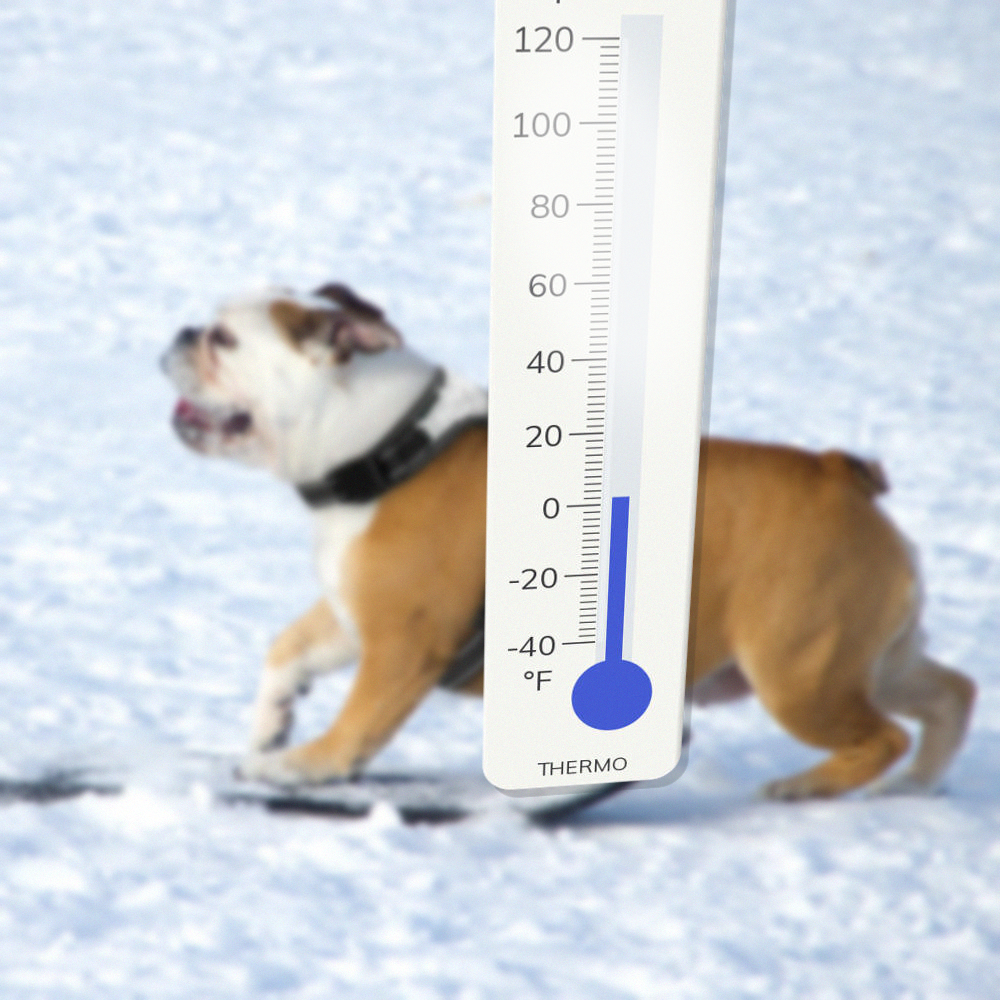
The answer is 2 °F
